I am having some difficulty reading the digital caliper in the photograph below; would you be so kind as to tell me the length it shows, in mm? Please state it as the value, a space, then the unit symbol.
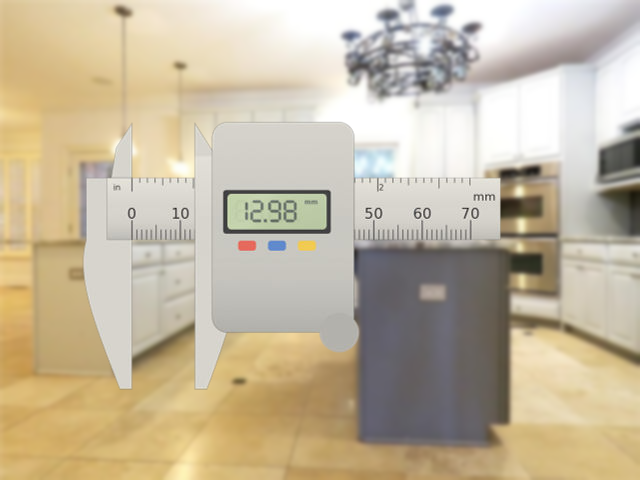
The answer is 12.98 mm
